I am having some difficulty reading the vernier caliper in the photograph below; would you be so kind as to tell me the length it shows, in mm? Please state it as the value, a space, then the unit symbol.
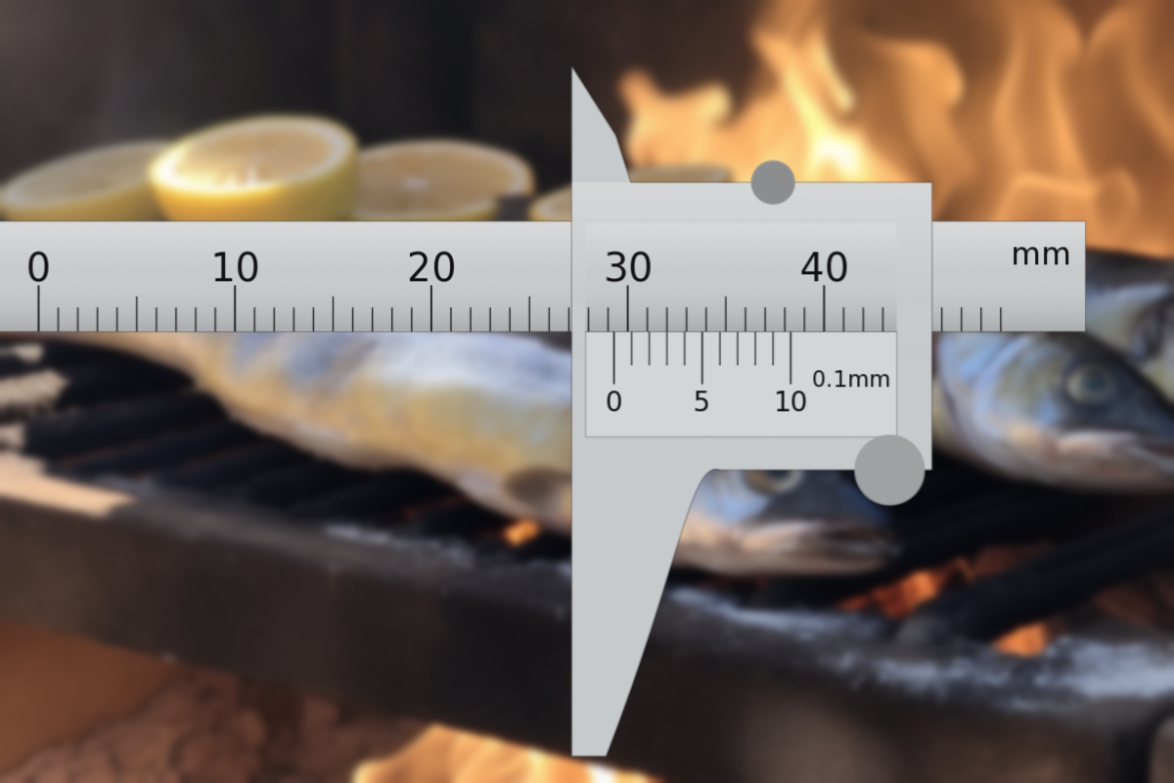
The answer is 29.3 mm
